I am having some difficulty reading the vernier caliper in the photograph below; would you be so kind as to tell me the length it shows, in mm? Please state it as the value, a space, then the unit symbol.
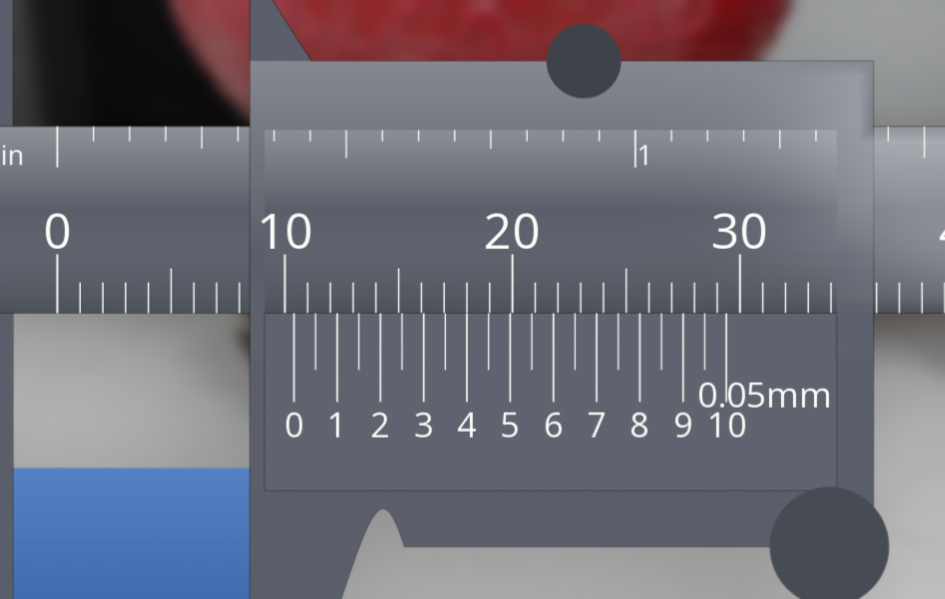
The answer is 10.4 mm
